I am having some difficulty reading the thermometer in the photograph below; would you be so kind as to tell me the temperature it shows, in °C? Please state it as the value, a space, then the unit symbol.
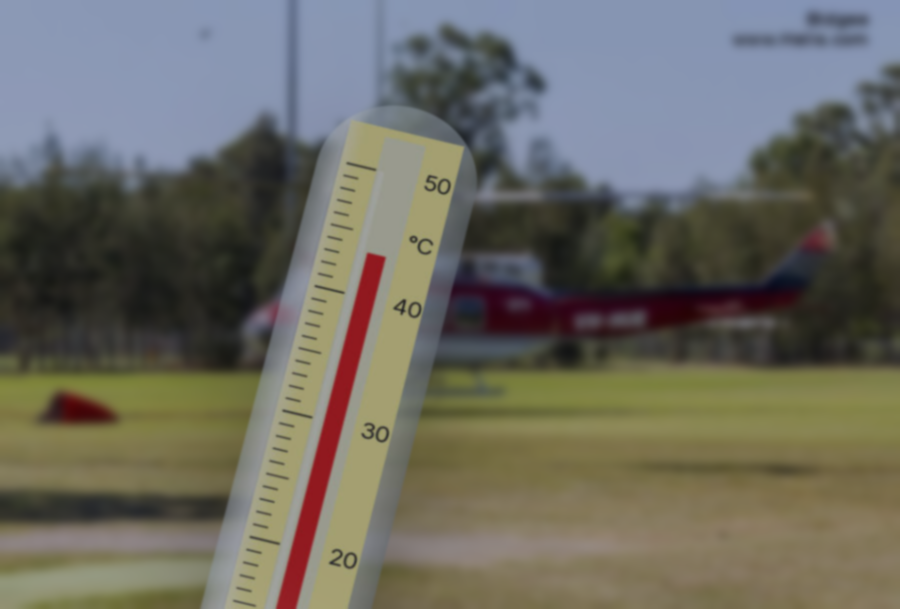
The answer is 43.5 °C
